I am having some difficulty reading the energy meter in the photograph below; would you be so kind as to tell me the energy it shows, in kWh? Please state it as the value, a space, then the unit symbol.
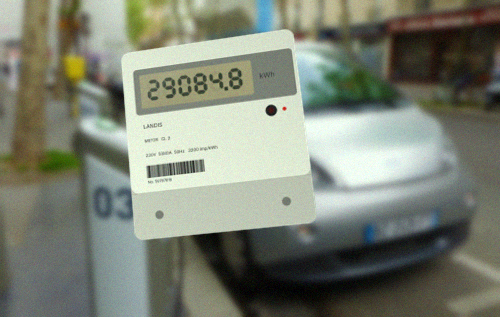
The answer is 29084.8 kWh
